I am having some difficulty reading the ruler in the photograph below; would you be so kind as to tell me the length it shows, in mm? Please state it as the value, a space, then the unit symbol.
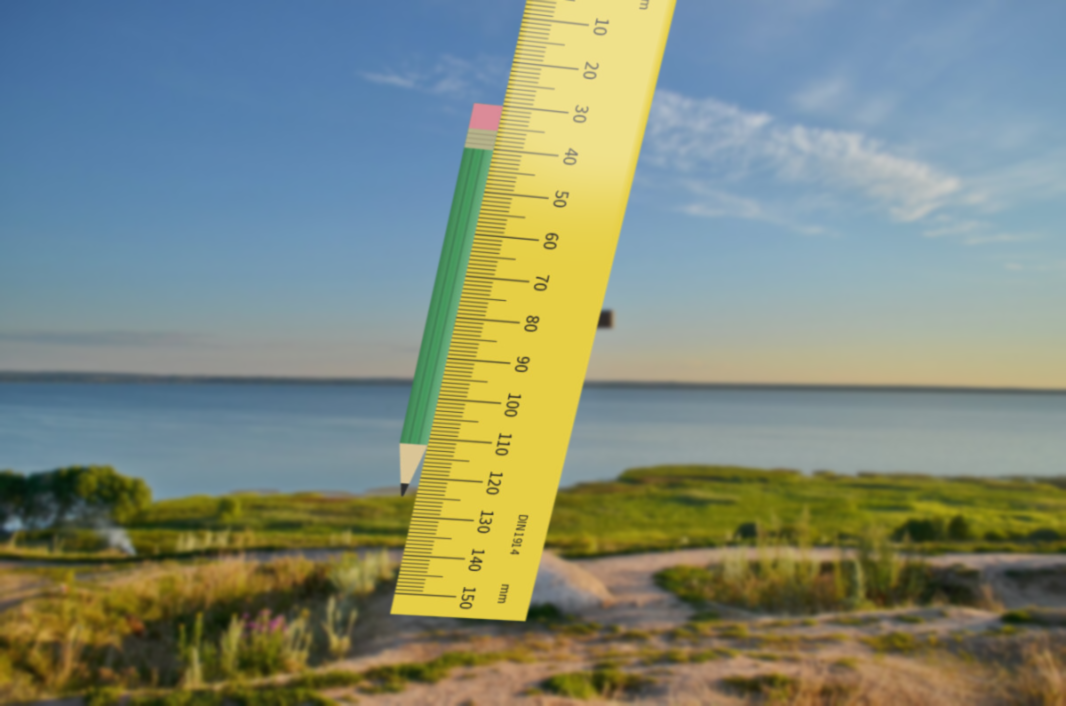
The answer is 95 mm
